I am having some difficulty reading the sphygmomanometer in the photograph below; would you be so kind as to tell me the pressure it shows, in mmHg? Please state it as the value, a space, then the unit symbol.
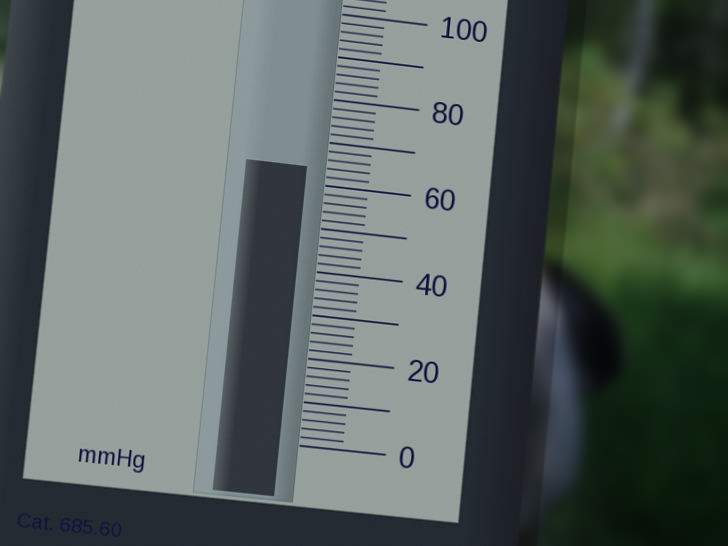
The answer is 64 mmHg
